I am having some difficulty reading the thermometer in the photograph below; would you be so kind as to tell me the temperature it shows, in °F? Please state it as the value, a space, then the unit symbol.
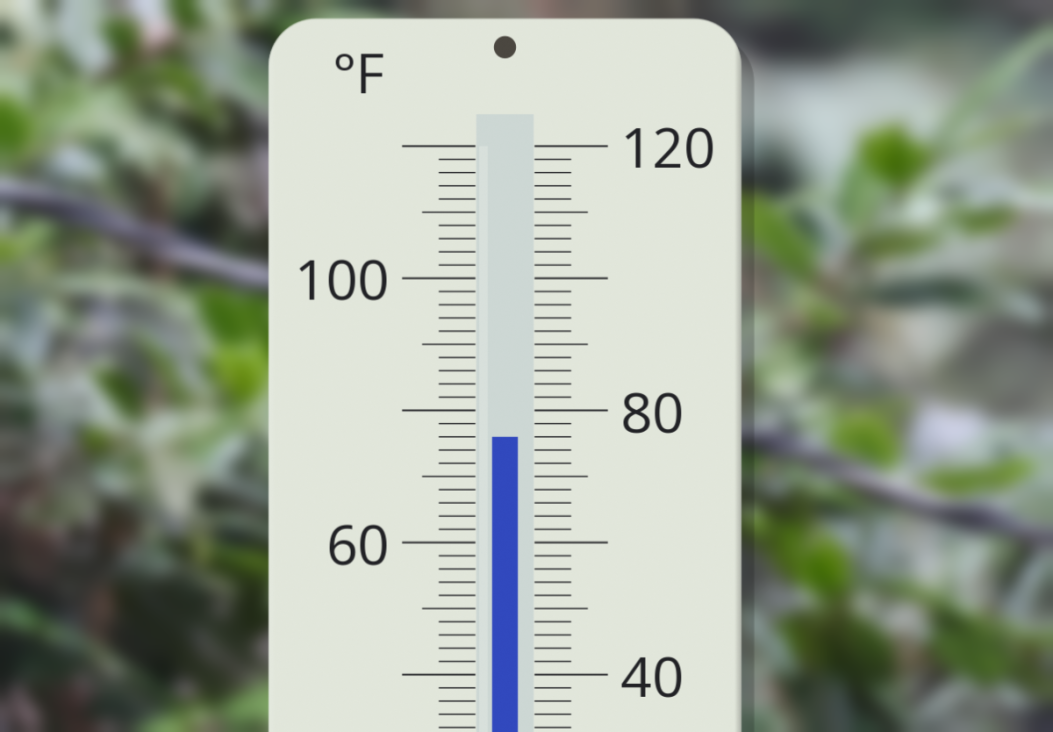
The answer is 76 °F
